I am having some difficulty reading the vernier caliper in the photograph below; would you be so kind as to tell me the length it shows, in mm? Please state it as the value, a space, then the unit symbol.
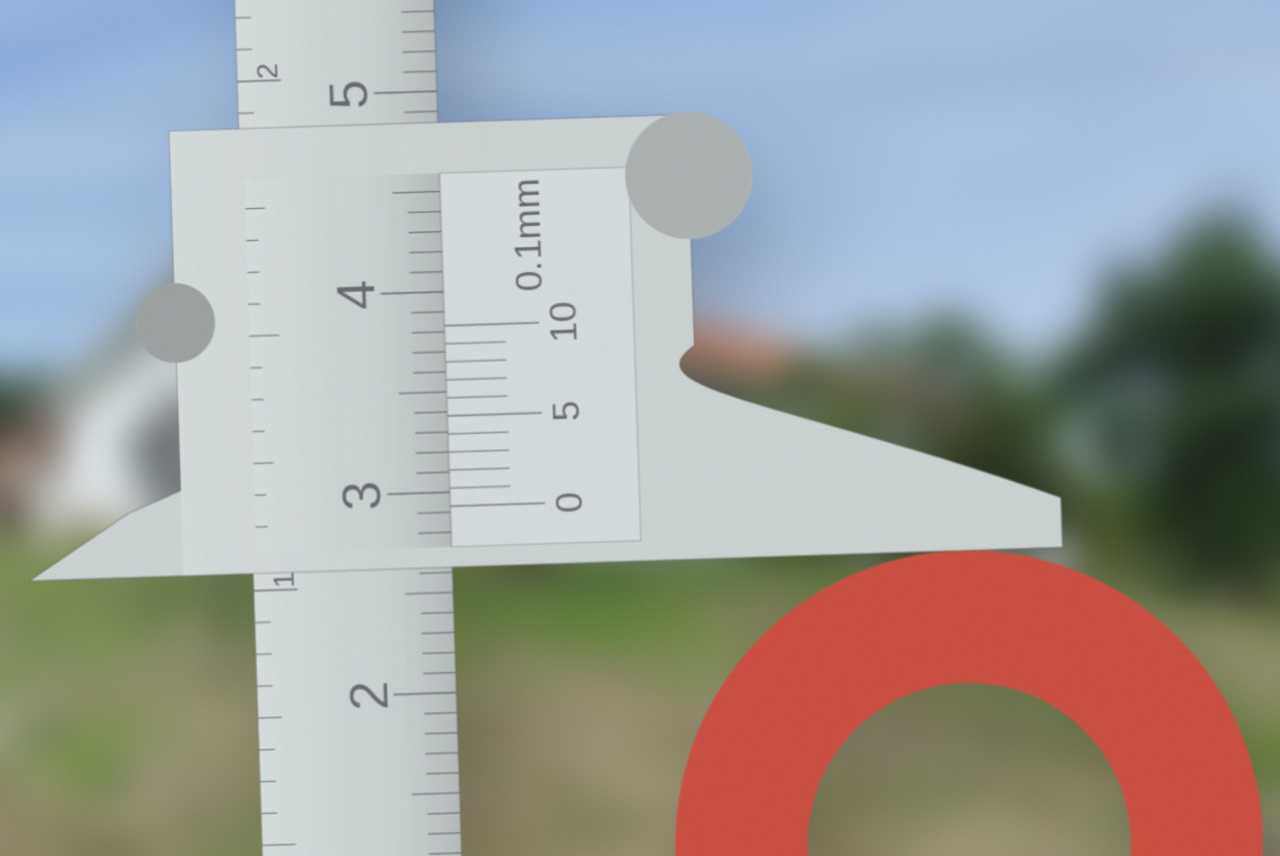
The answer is 29.3 mm
